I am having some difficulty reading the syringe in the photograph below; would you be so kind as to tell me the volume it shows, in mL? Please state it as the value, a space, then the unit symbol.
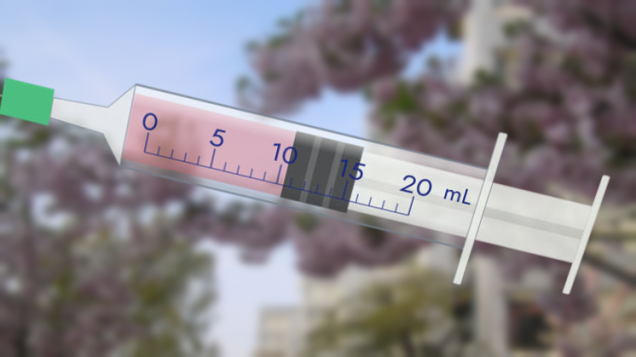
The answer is 10.5 mL
